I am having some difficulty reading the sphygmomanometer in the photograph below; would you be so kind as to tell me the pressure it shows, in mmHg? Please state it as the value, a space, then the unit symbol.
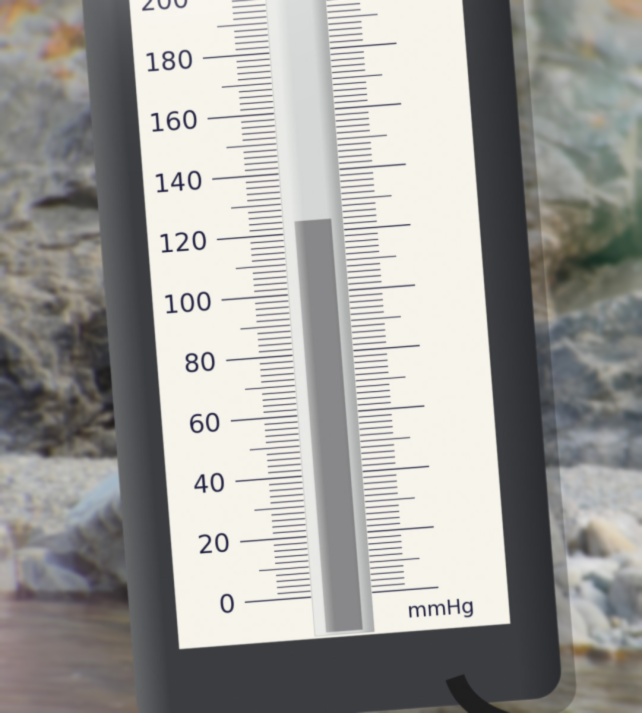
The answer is 124 mmHg
